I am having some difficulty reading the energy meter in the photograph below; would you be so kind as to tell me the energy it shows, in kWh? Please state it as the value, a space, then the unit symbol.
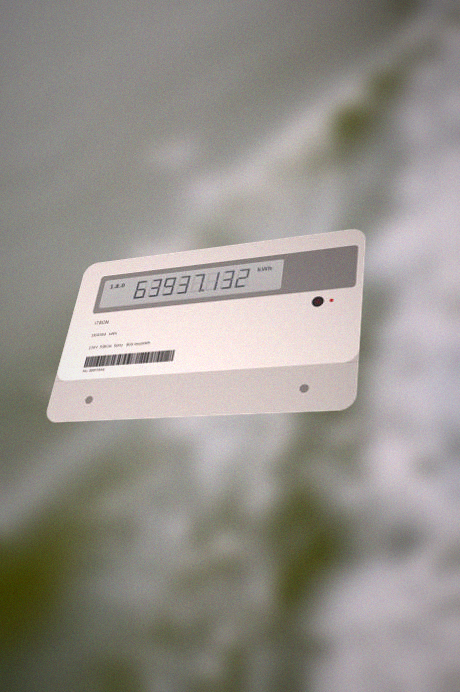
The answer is 63937.132 kWh
